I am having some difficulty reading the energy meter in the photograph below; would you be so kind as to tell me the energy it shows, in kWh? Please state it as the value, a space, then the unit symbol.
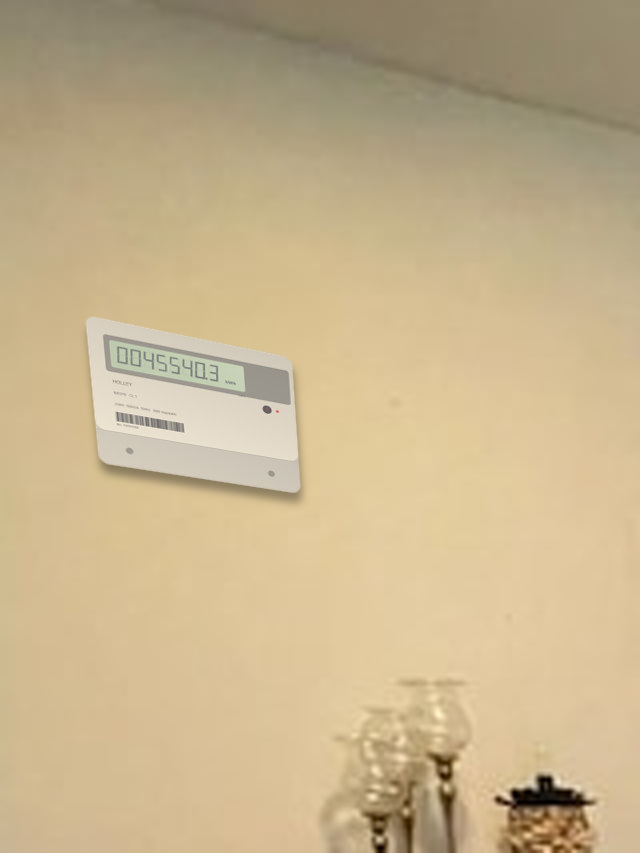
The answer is 45540.3 kWh
